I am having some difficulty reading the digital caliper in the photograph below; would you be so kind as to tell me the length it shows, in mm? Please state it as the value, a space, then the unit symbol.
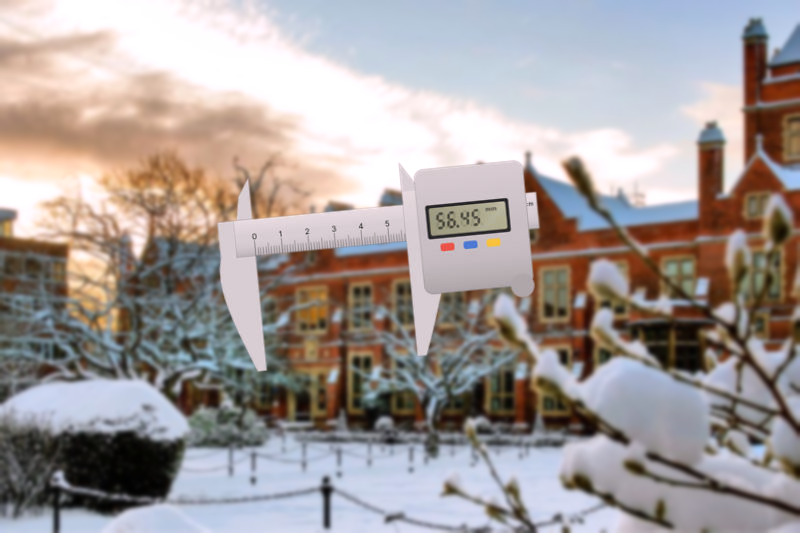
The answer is 56.45 mm
